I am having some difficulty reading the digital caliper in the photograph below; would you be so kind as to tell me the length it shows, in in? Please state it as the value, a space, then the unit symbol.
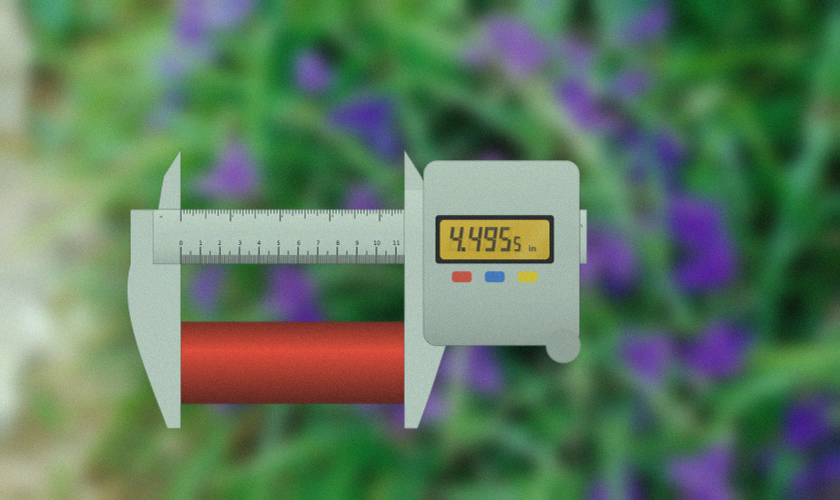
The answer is 4.4955 in
